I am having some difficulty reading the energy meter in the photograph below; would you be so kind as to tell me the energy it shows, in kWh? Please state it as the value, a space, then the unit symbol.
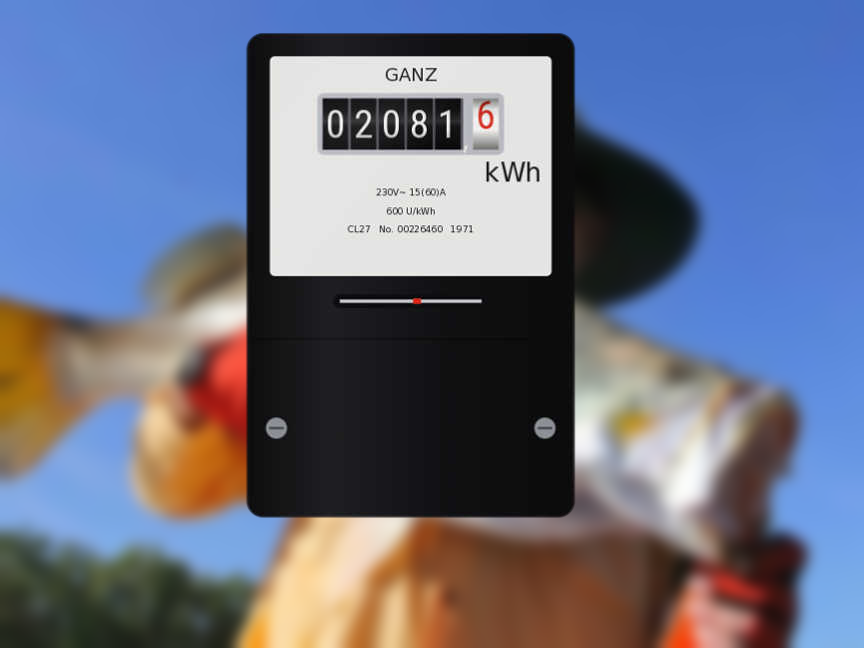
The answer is 2081.6 kWh
